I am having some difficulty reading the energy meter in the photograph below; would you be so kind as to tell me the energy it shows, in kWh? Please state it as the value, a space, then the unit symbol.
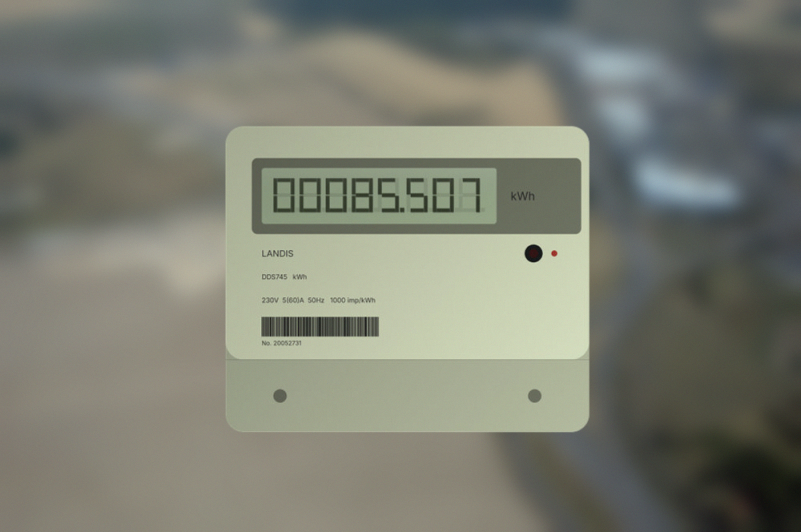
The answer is 85.507 kWh
